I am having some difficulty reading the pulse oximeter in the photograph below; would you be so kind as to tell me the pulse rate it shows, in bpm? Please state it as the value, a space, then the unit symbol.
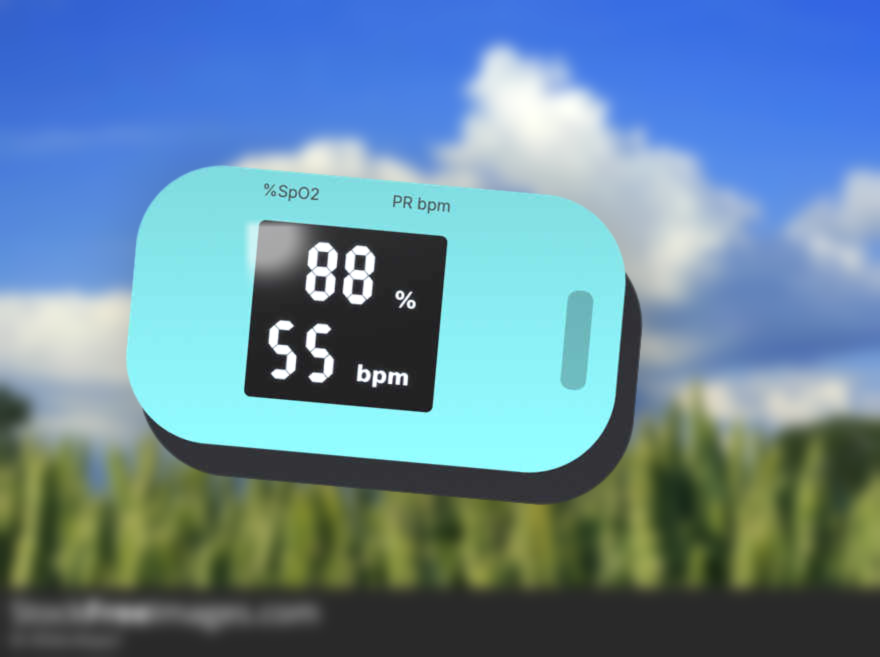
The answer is 55 bpm
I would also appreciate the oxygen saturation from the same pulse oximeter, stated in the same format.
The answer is 88 %
